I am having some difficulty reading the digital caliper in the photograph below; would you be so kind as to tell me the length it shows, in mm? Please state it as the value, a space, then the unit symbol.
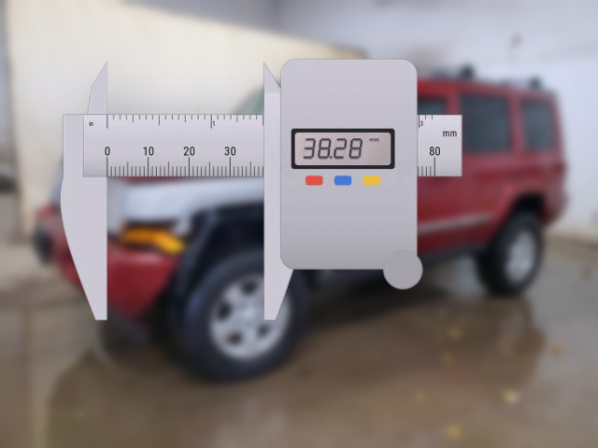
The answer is 38.28 mm
